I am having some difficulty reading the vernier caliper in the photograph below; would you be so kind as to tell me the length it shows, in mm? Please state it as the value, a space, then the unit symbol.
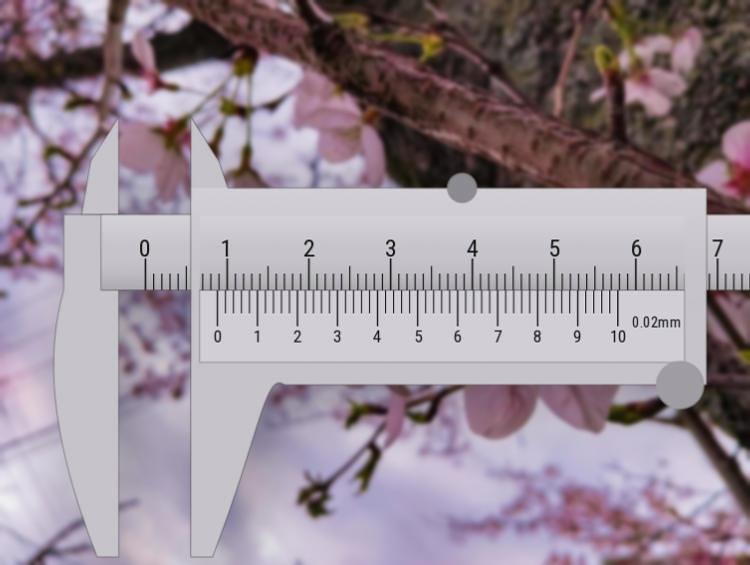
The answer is 8.8 mm
